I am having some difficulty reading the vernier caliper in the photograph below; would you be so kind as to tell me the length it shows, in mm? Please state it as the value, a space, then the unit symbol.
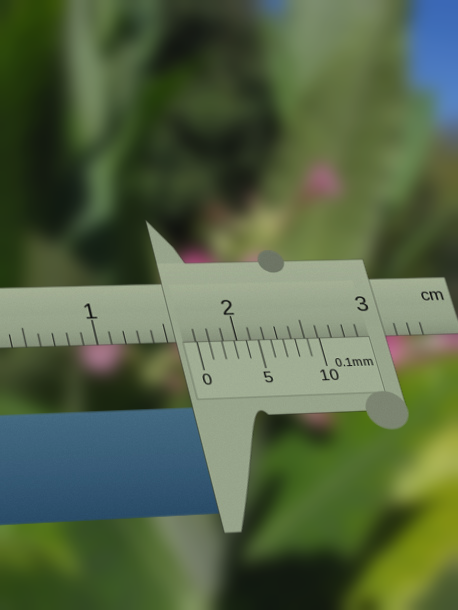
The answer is 17.1 mm
